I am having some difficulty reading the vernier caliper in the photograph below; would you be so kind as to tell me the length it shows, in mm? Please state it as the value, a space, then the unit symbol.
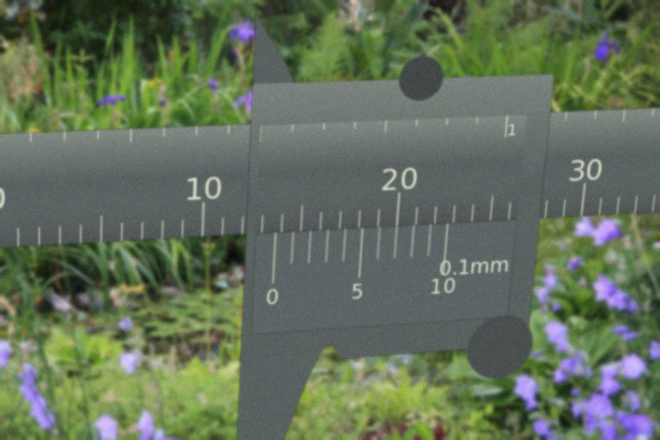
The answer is 13.7 mm
